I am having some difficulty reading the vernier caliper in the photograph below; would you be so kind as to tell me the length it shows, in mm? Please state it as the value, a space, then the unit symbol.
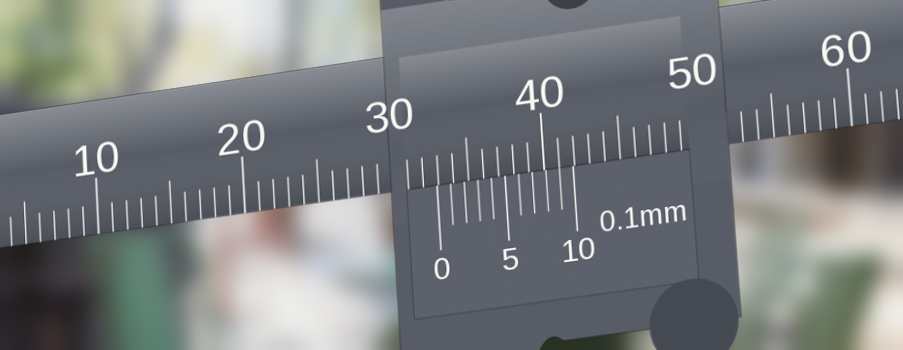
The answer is 32.9 mm
